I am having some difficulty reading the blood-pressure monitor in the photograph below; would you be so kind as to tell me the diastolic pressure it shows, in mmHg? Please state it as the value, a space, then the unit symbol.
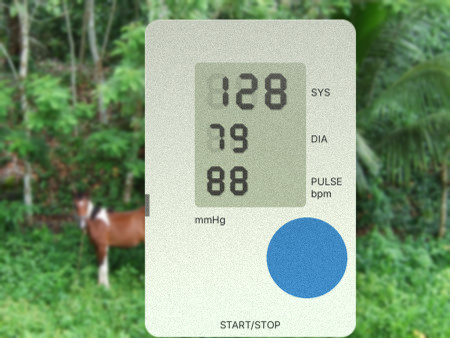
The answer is 79 mmHg
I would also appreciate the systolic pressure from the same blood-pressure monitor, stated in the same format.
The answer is 128 mmHg
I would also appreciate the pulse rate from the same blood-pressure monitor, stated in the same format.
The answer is 88 bpm
